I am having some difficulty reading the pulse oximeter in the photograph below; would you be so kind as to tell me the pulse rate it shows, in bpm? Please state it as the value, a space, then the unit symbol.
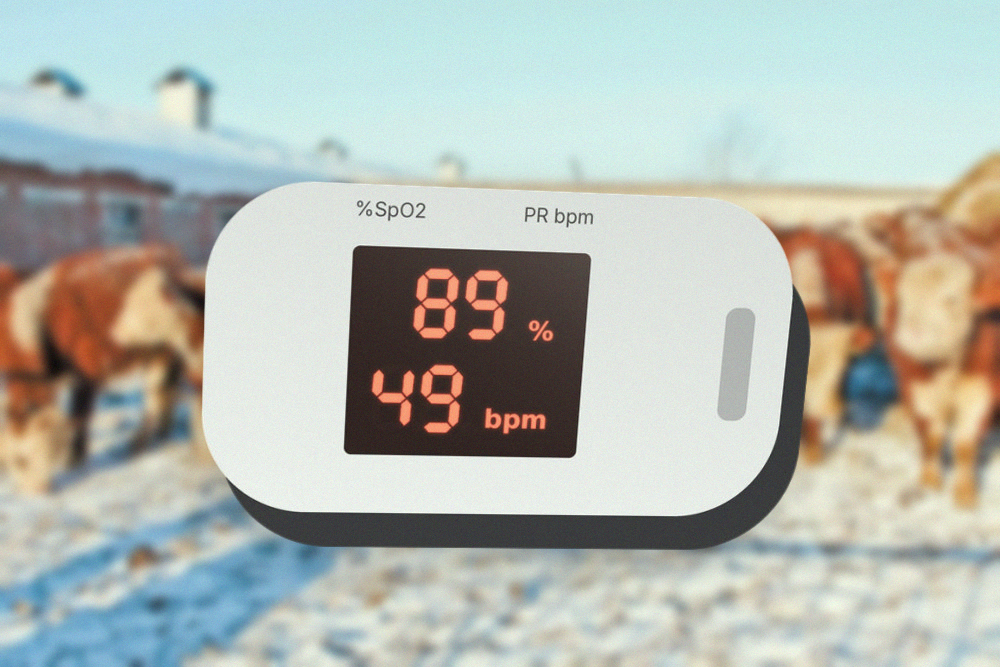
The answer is 49 bpm
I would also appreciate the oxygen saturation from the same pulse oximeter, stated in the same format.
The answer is 89 %
